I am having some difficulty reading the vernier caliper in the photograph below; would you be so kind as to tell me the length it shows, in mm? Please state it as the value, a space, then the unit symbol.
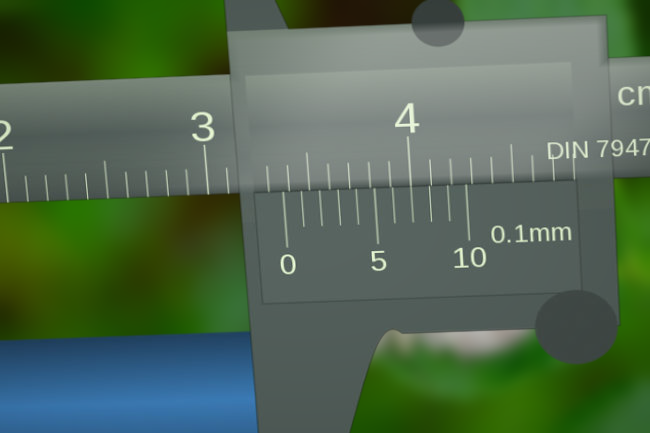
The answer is 33.7 mm
